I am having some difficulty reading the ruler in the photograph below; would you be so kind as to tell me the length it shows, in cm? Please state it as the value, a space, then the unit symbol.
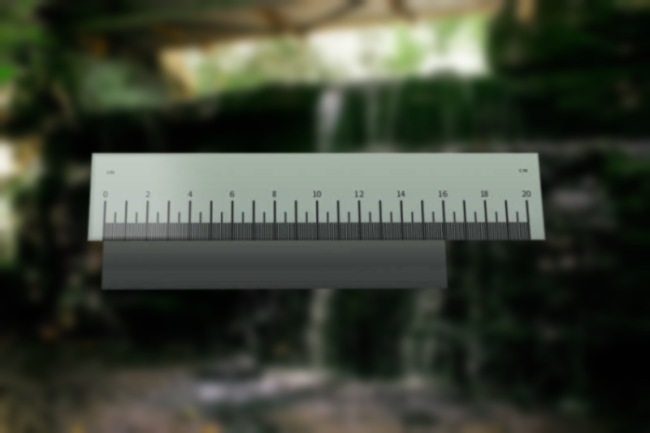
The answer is 16 cm
